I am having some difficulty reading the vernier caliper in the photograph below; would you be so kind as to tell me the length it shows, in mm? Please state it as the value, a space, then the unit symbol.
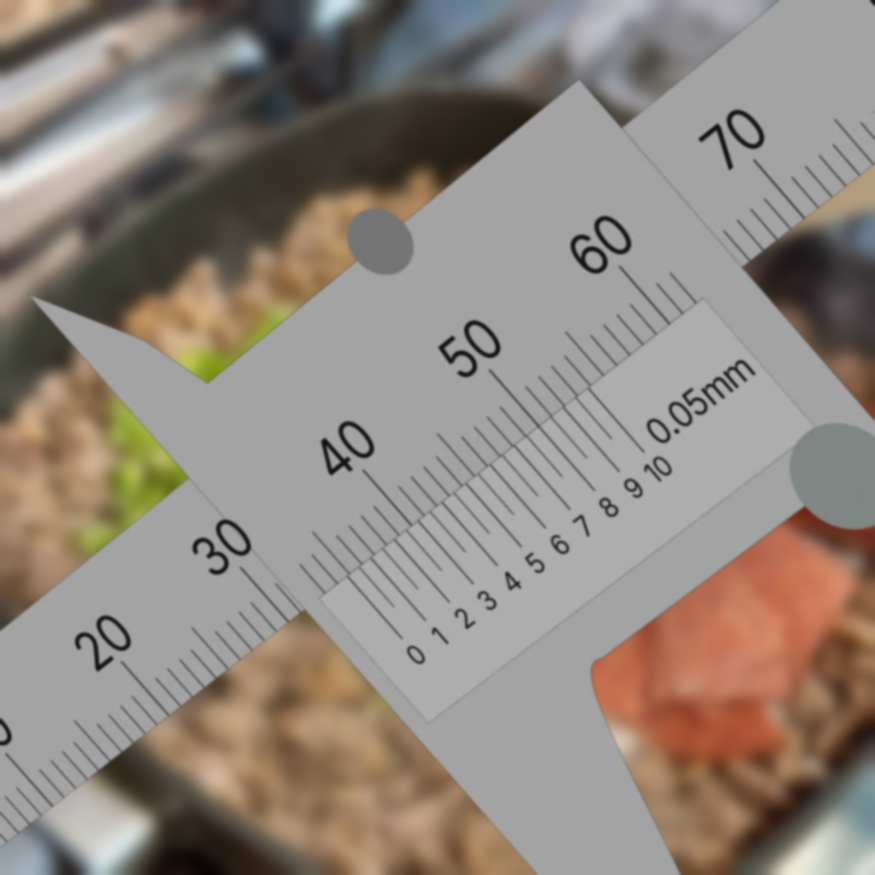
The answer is 34.8 mm
